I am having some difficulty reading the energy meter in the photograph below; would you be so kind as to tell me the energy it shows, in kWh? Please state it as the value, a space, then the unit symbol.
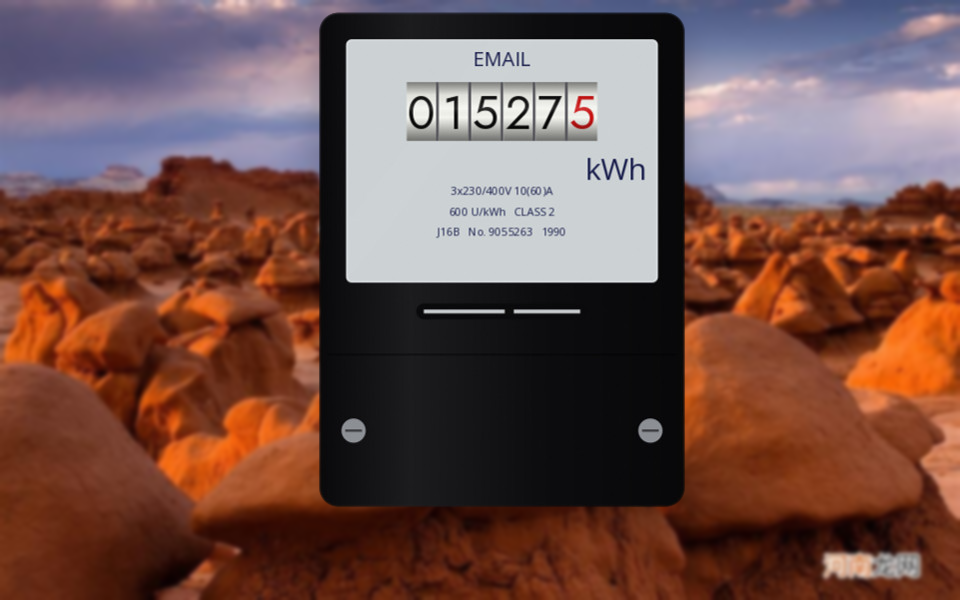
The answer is 1527.5 kWh
